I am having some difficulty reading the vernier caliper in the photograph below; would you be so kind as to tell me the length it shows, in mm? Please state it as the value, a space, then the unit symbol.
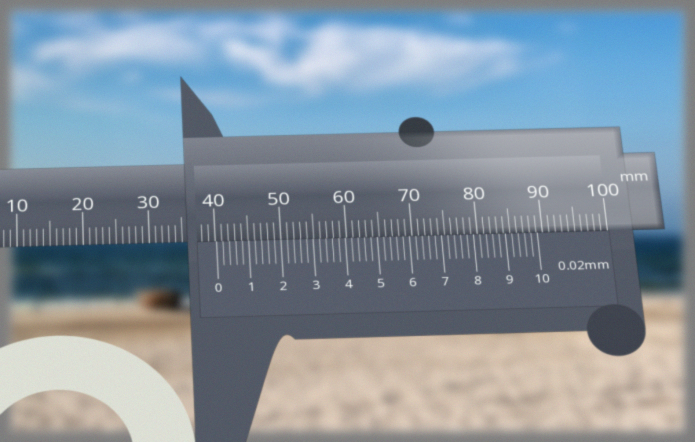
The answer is 40.2 mm
